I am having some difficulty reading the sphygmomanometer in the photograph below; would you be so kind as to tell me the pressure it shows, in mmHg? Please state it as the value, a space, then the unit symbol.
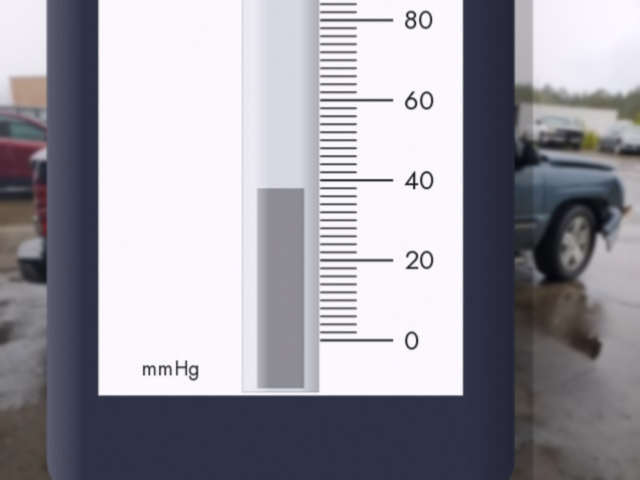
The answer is 38 mmHg
